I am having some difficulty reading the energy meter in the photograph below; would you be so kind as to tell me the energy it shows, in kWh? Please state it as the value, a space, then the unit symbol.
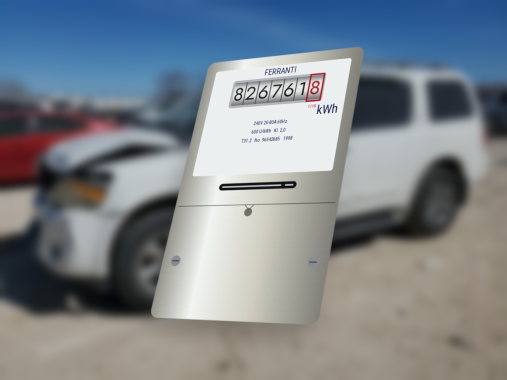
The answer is 826761.8 kWh
